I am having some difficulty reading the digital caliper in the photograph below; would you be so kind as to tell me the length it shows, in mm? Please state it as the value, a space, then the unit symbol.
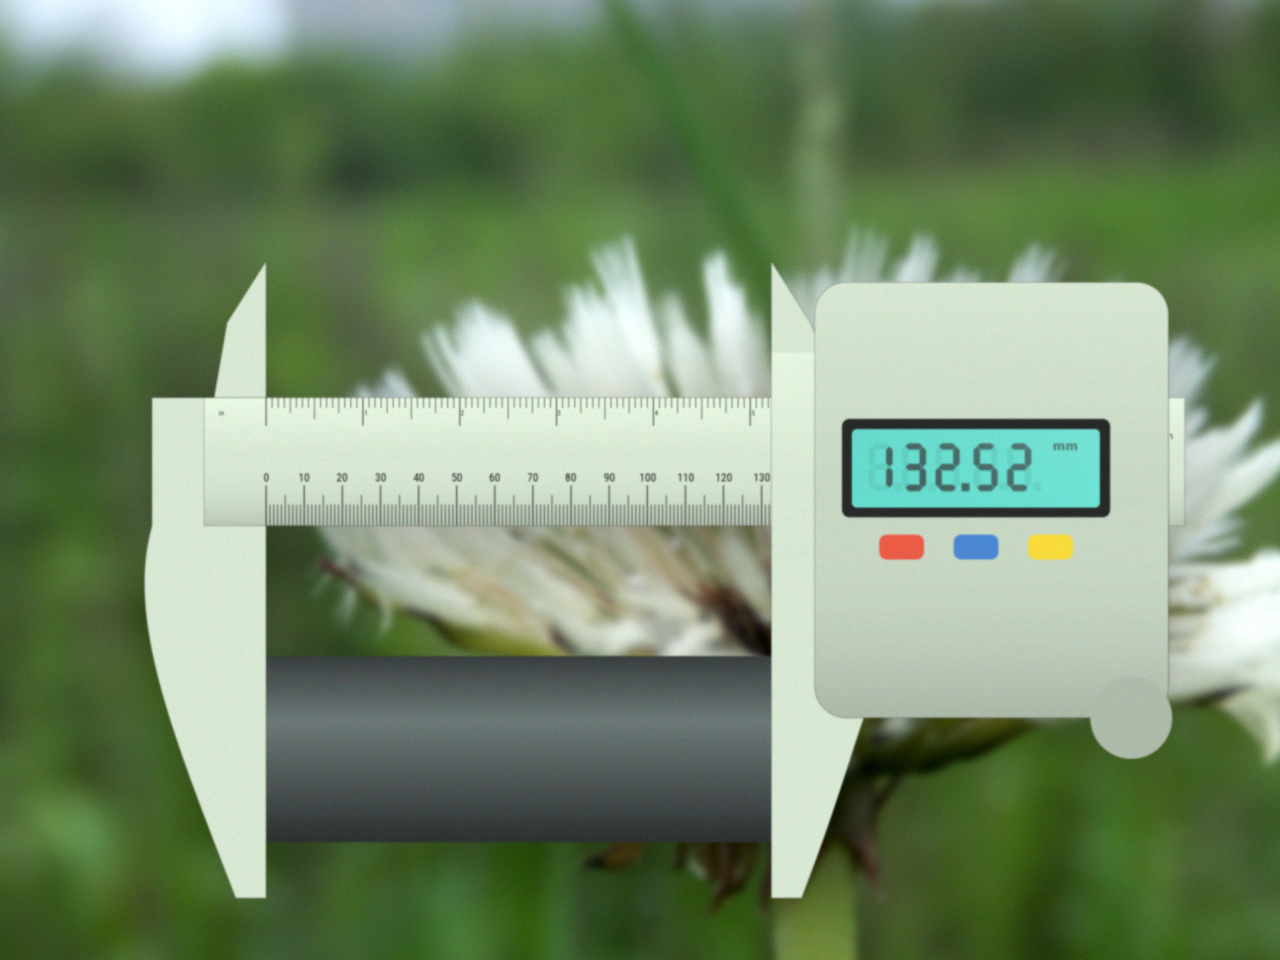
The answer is 132.52 mm
